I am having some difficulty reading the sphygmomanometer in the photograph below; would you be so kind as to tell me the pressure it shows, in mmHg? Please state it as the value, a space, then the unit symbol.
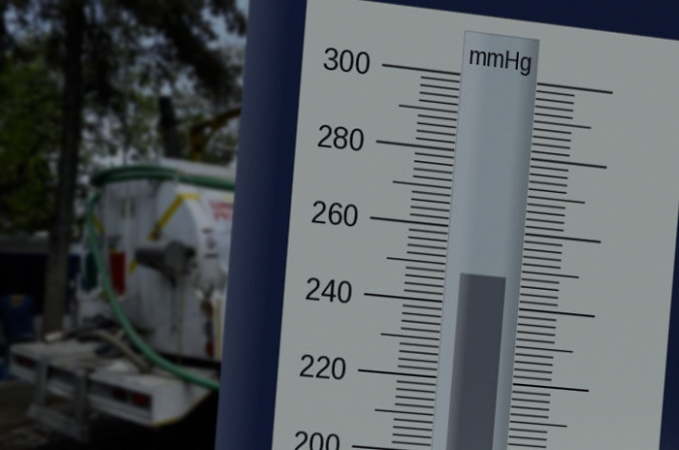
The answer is 248 mmHg
